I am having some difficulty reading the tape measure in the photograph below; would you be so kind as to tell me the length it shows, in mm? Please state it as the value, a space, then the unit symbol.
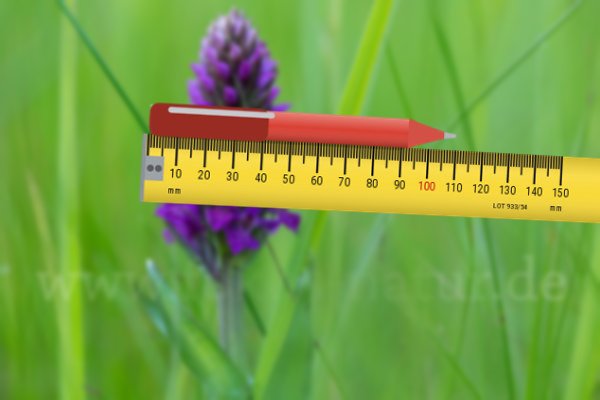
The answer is 110 mm
